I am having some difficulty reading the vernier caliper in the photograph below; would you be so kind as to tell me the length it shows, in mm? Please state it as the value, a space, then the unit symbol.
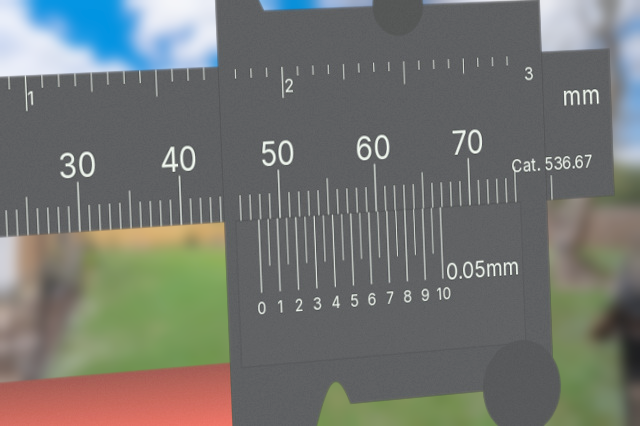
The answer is 47.8 mm
